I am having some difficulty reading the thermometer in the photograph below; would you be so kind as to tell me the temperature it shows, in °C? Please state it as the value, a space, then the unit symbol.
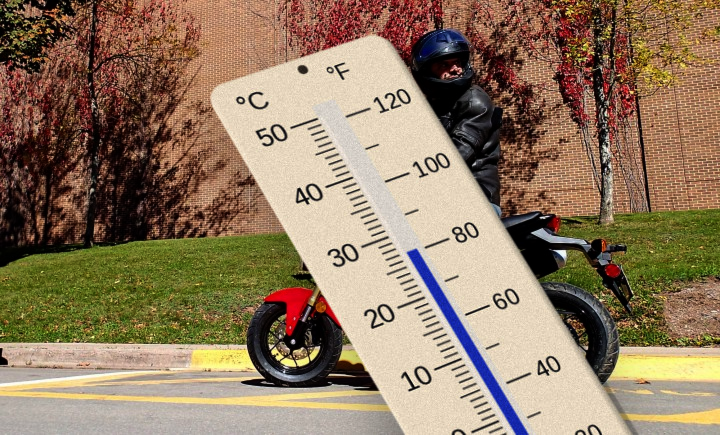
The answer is 27 °C
